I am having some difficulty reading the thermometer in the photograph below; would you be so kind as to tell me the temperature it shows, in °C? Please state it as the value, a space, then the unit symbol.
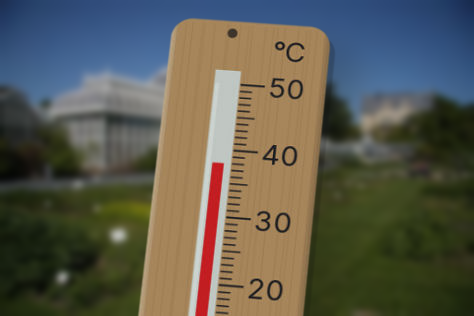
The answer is 38 °C
